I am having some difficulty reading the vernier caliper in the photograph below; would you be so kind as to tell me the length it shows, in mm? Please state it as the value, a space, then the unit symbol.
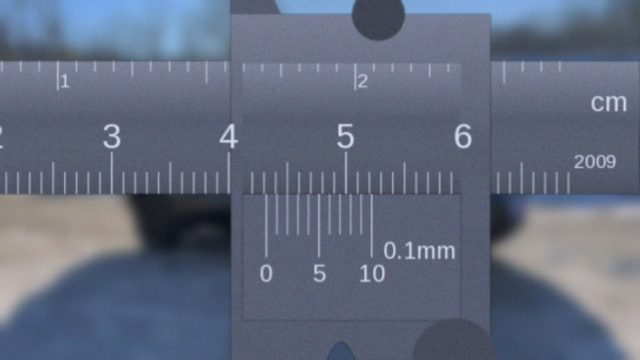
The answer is 43.2 mm
